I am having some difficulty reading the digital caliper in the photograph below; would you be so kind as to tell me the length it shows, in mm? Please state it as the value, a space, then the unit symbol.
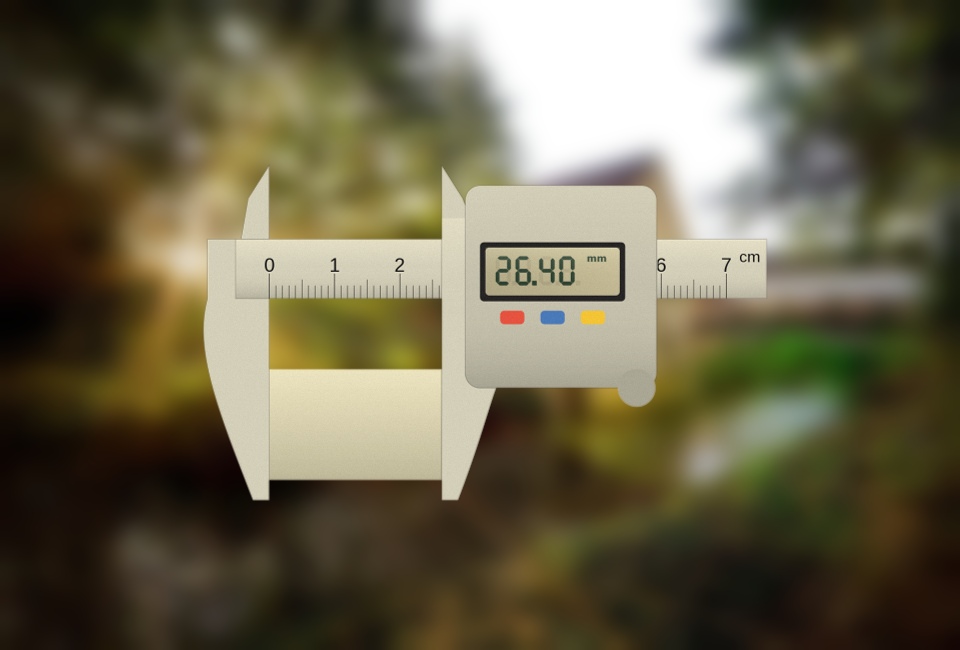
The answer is 26.40 mm
